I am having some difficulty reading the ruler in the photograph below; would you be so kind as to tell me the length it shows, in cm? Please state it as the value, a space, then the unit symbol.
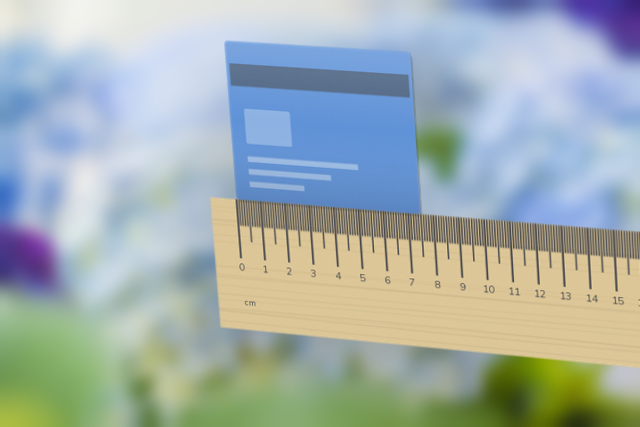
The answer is 7.5 cm
